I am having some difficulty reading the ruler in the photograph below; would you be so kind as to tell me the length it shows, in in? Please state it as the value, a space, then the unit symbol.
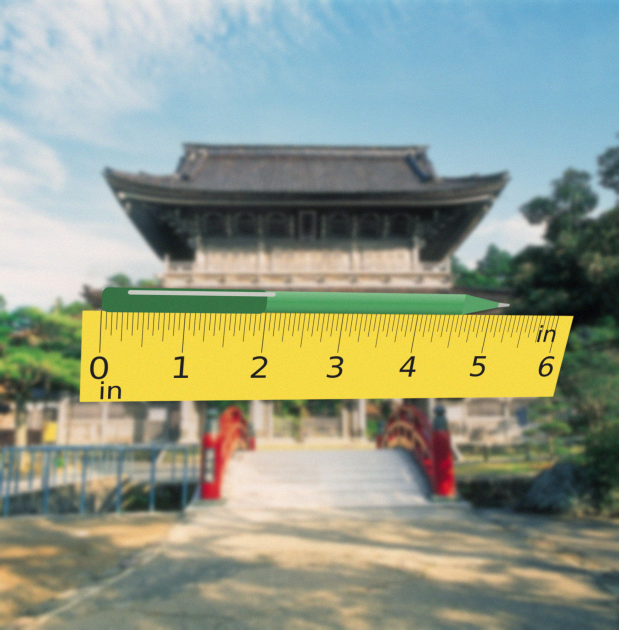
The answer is 5.25 in
